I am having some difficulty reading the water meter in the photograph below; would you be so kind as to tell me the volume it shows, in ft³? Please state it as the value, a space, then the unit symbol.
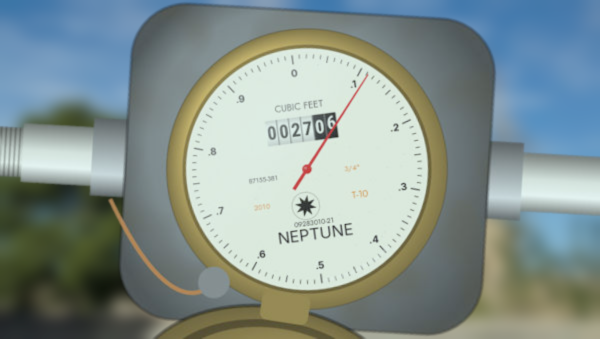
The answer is 2706.11 ft³
